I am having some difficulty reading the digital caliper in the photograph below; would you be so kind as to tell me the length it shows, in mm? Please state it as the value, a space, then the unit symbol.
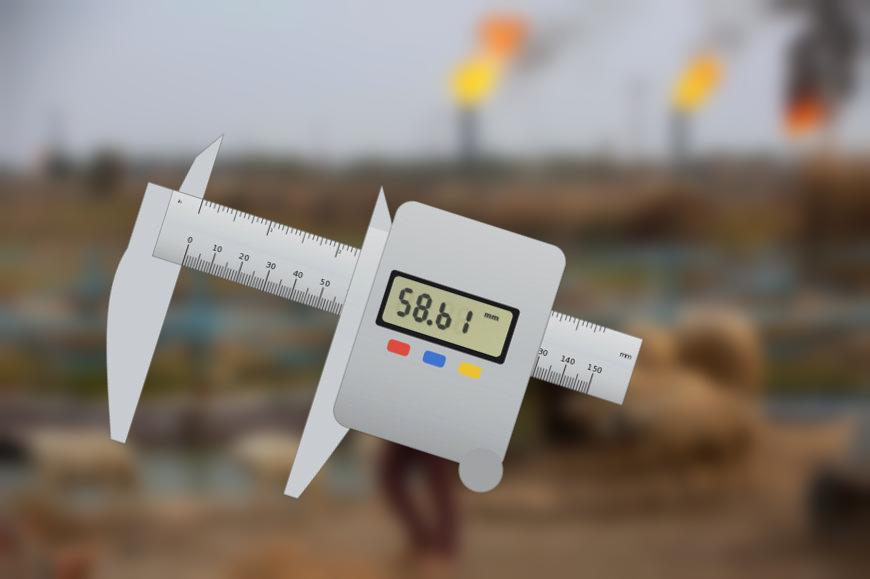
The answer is 58.61 mm
